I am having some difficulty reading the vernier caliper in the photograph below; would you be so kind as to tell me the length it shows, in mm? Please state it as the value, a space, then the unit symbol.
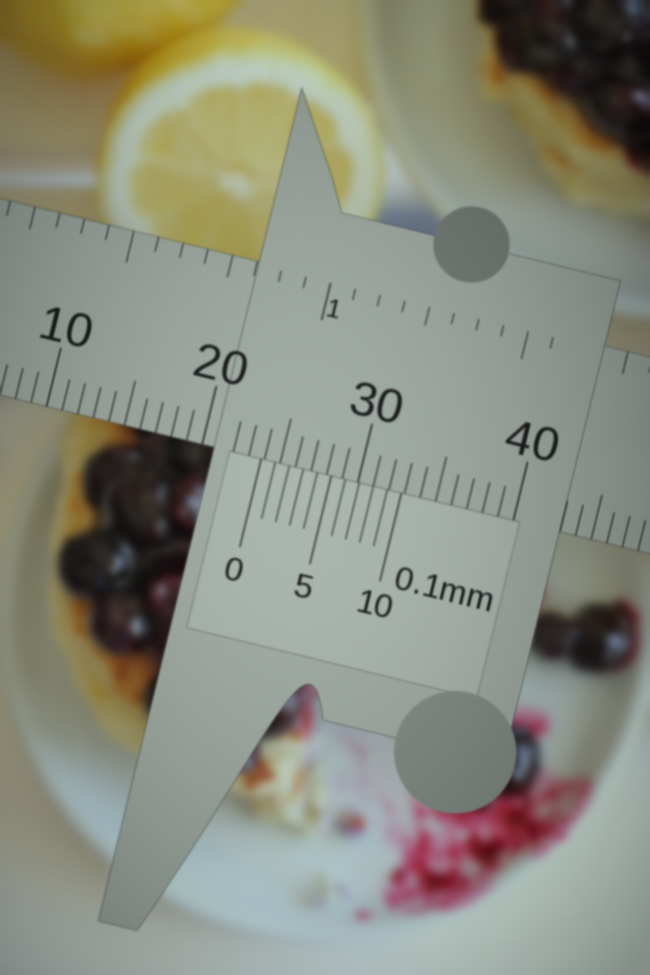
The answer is 23.8 mm
